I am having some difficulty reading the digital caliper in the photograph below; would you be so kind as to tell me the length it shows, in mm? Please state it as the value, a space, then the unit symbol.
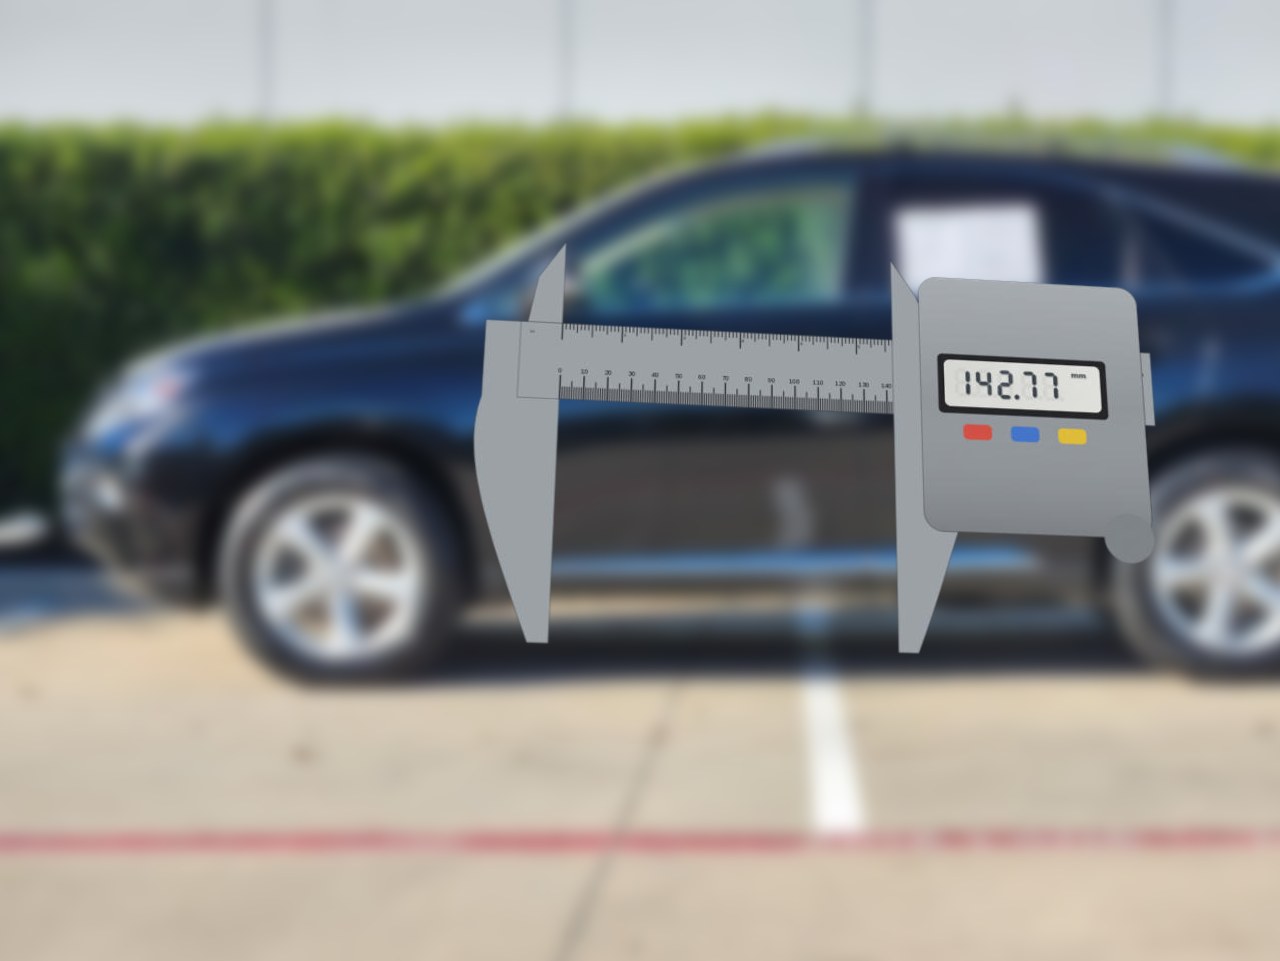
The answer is 142.77 mm
